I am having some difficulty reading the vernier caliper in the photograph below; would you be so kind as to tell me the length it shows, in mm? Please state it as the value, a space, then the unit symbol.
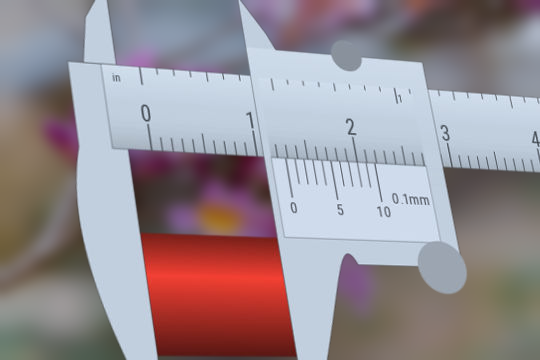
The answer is 12.8 mm
